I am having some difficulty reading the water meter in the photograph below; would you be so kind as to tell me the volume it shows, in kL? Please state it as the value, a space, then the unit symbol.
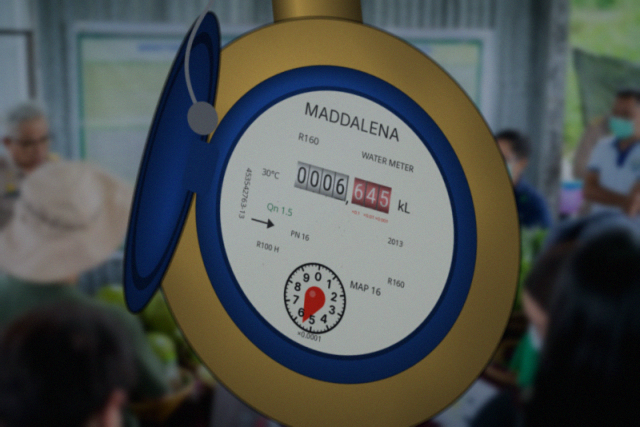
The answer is 6.6455 kL
